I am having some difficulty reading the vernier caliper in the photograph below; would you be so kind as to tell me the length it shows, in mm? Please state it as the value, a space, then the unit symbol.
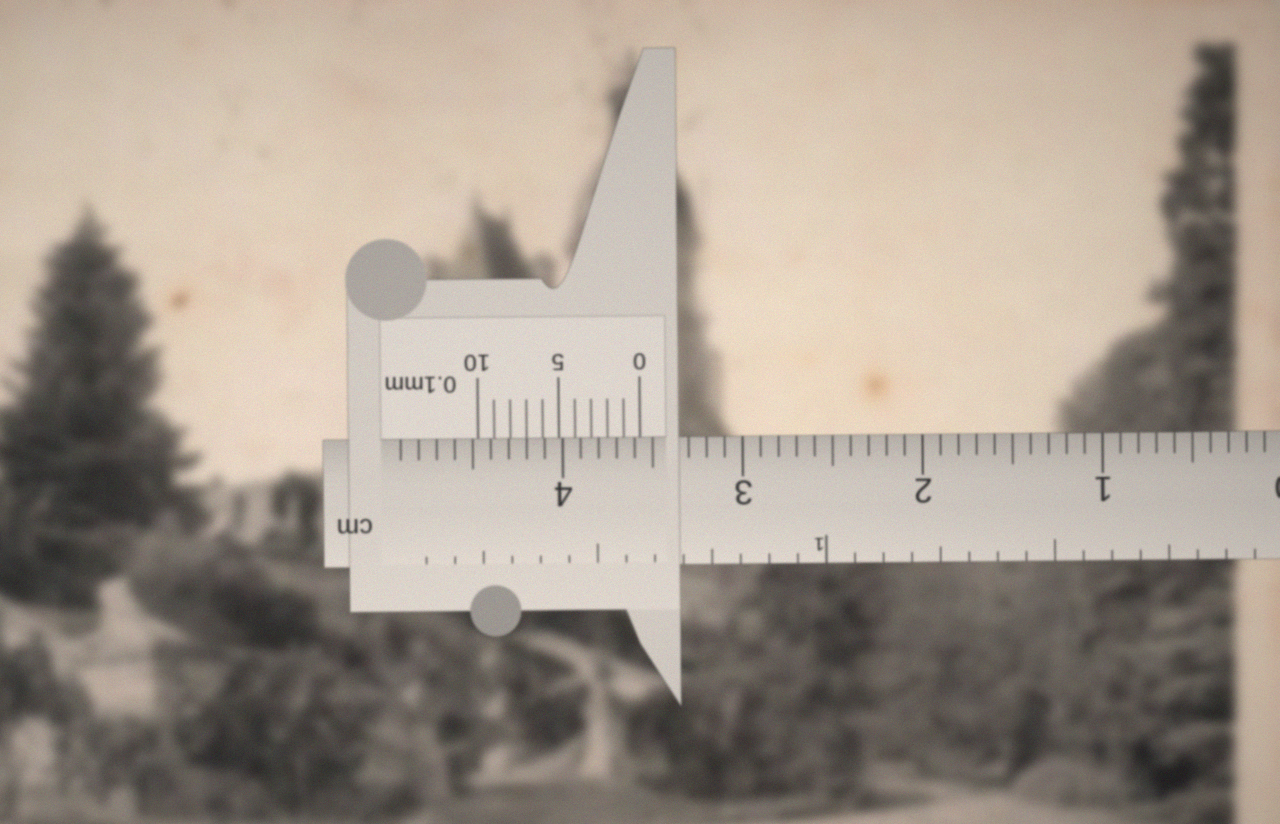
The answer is 35.7 mm
